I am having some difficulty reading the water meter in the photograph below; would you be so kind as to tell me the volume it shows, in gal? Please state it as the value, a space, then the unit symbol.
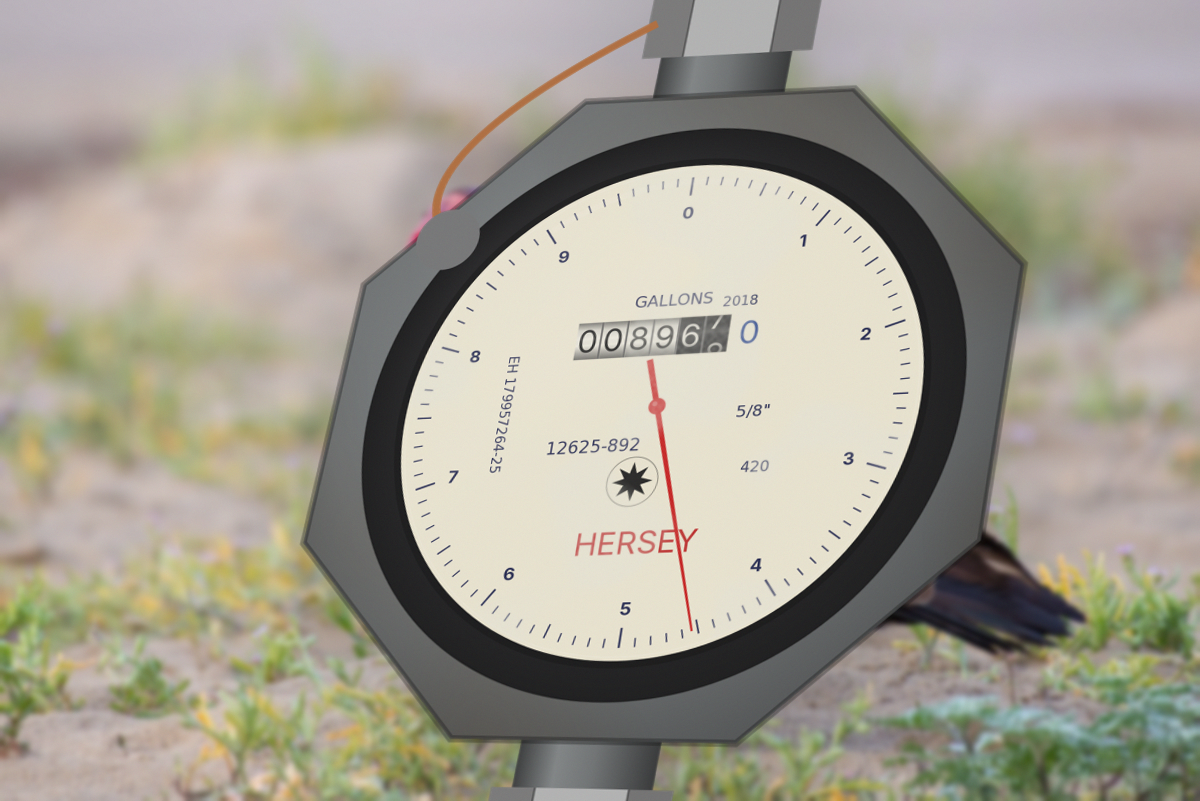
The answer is 89674.5 gal
